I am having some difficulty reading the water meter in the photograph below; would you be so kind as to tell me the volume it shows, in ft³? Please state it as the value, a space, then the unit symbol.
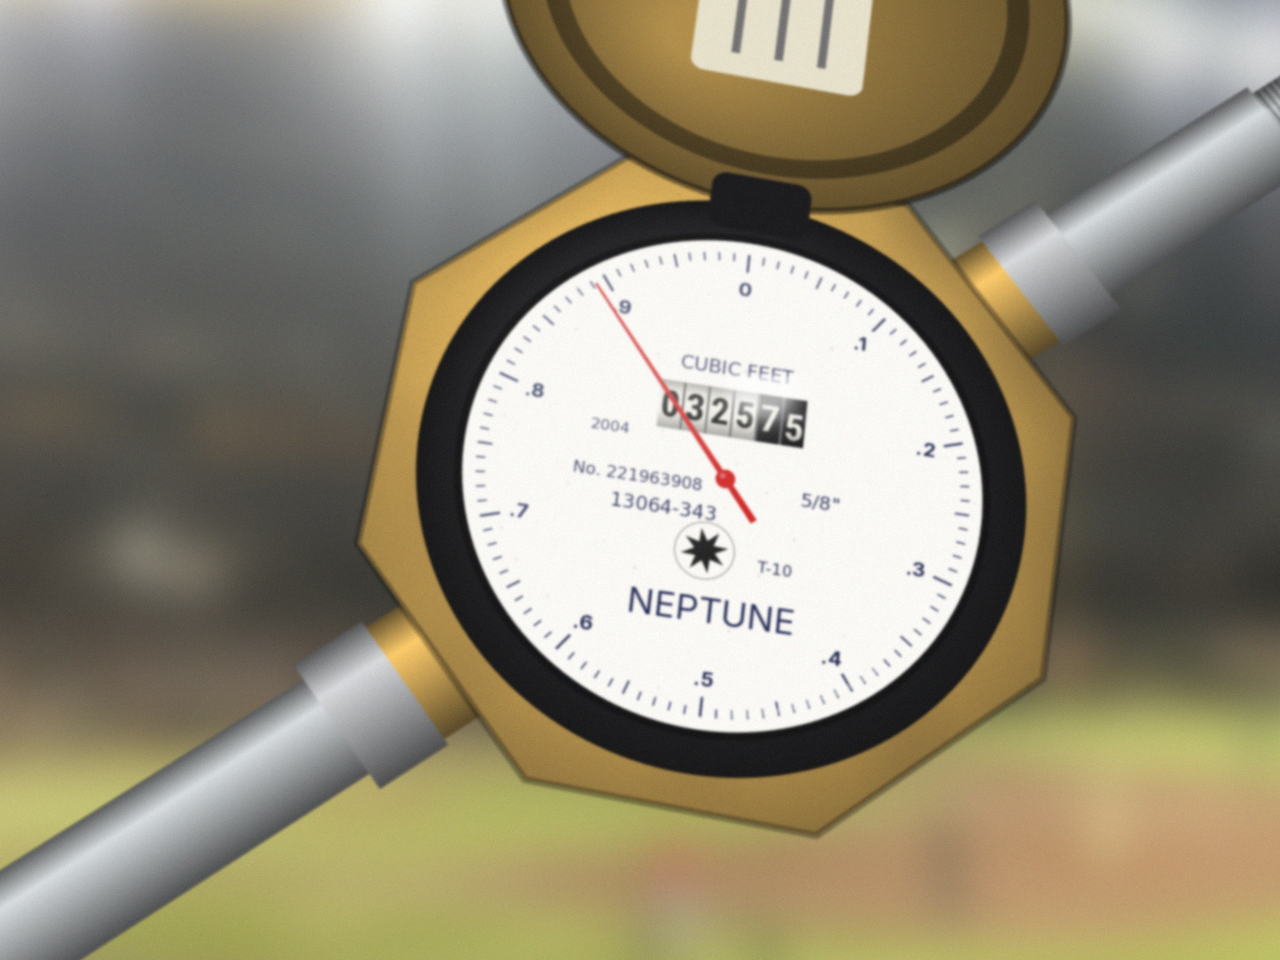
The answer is 32574.89 ft³
